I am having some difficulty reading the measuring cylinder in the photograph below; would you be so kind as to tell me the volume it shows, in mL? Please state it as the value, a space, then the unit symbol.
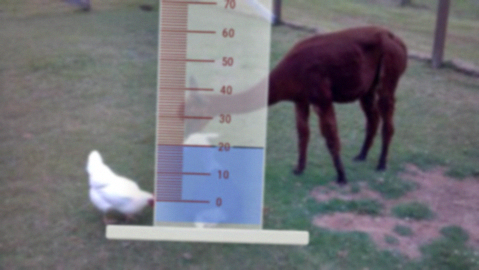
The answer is 20 mL
